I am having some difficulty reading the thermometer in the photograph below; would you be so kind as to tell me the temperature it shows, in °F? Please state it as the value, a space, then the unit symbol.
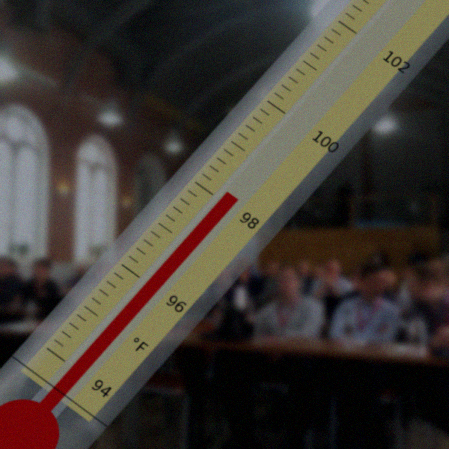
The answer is 98.2 °F
